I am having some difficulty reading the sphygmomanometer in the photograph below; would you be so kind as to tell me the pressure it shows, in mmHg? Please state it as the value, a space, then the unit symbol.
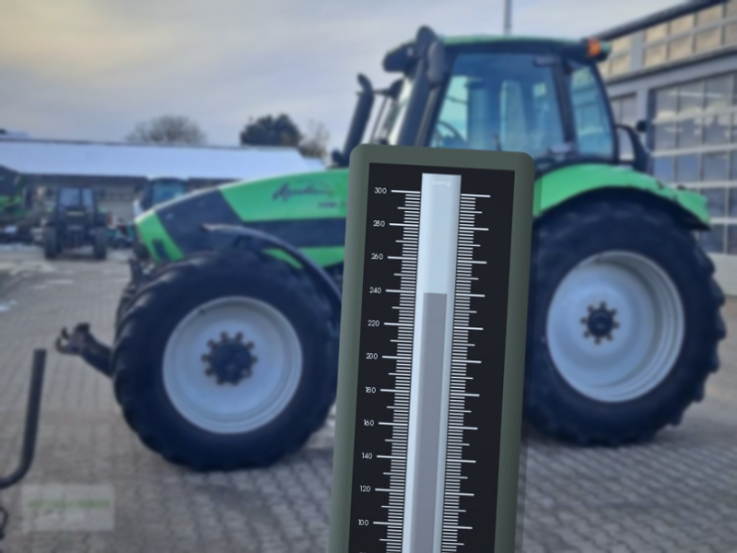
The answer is 240 mmHg
